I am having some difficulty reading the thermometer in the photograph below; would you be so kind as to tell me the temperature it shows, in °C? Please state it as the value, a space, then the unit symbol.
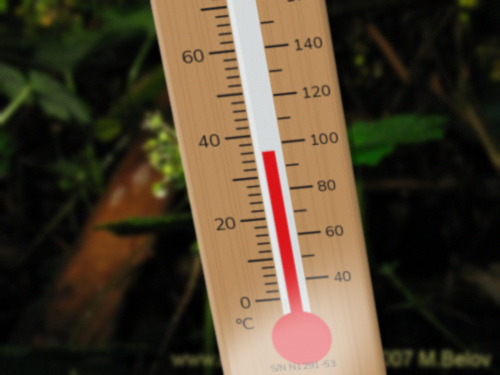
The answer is 36 °C
